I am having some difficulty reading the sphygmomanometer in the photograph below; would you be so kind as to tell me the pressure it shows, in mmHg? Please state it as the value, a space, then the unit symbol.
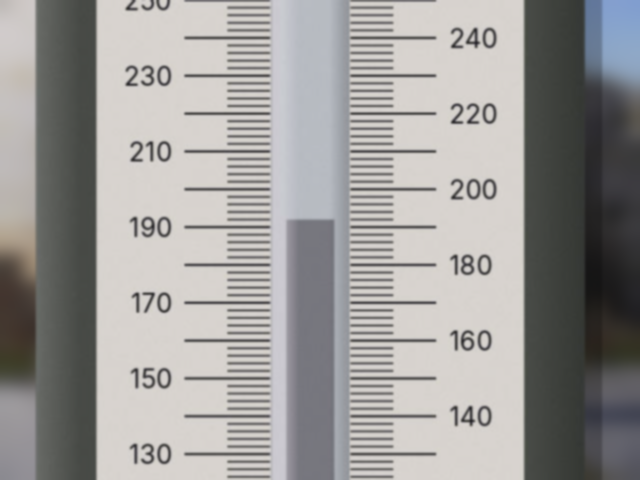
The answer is 192 mmHg
